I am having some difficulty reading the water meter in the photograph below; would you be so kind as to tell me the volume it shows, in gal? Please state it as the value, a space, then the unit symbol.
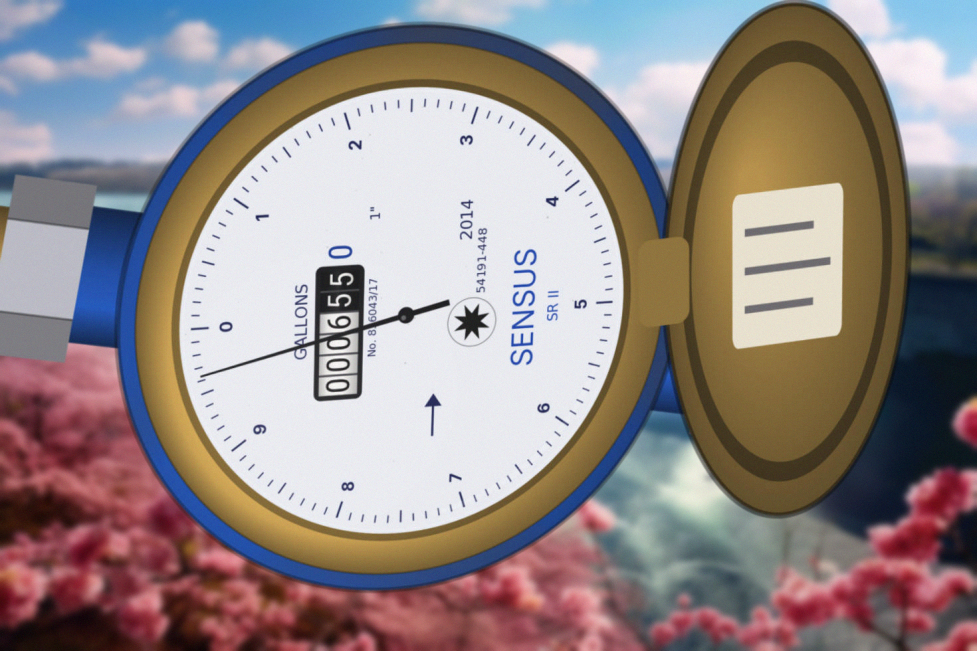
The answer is 6549.6 gal
